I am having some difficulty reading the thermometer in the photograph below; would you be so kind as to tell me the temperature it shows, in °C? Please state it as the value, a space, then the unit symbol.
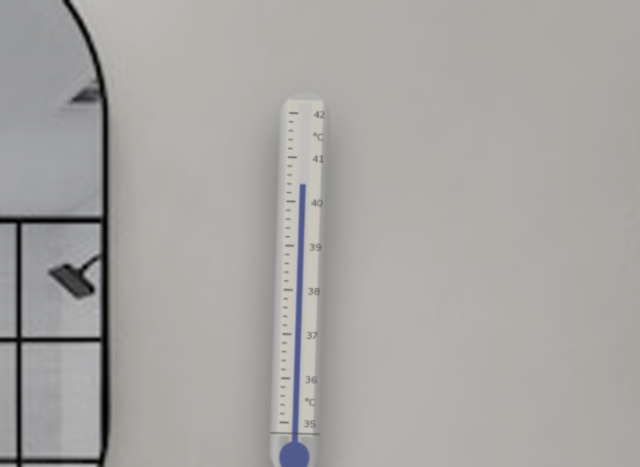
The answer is 40.4 °C
